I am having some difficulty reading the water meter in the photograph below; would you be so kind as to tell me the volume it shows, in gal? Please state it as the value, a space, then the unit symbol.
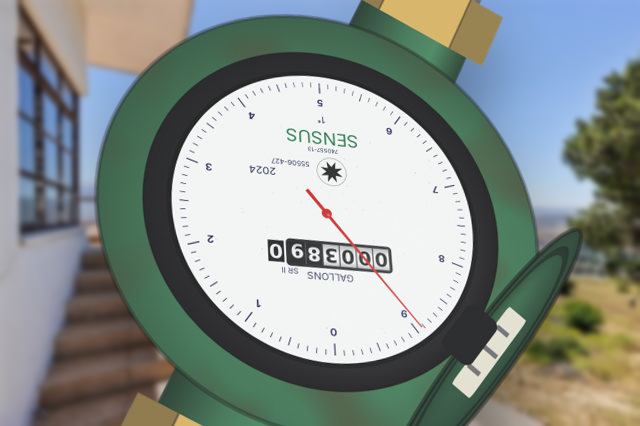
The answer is 3888.9 gal
